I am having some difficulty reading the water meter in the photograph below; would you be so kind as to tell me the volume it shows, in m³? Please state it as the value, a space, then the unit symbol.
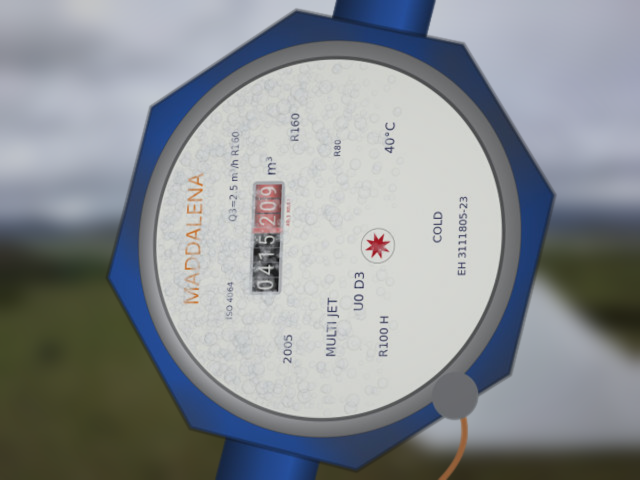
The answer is 415.209 m³
